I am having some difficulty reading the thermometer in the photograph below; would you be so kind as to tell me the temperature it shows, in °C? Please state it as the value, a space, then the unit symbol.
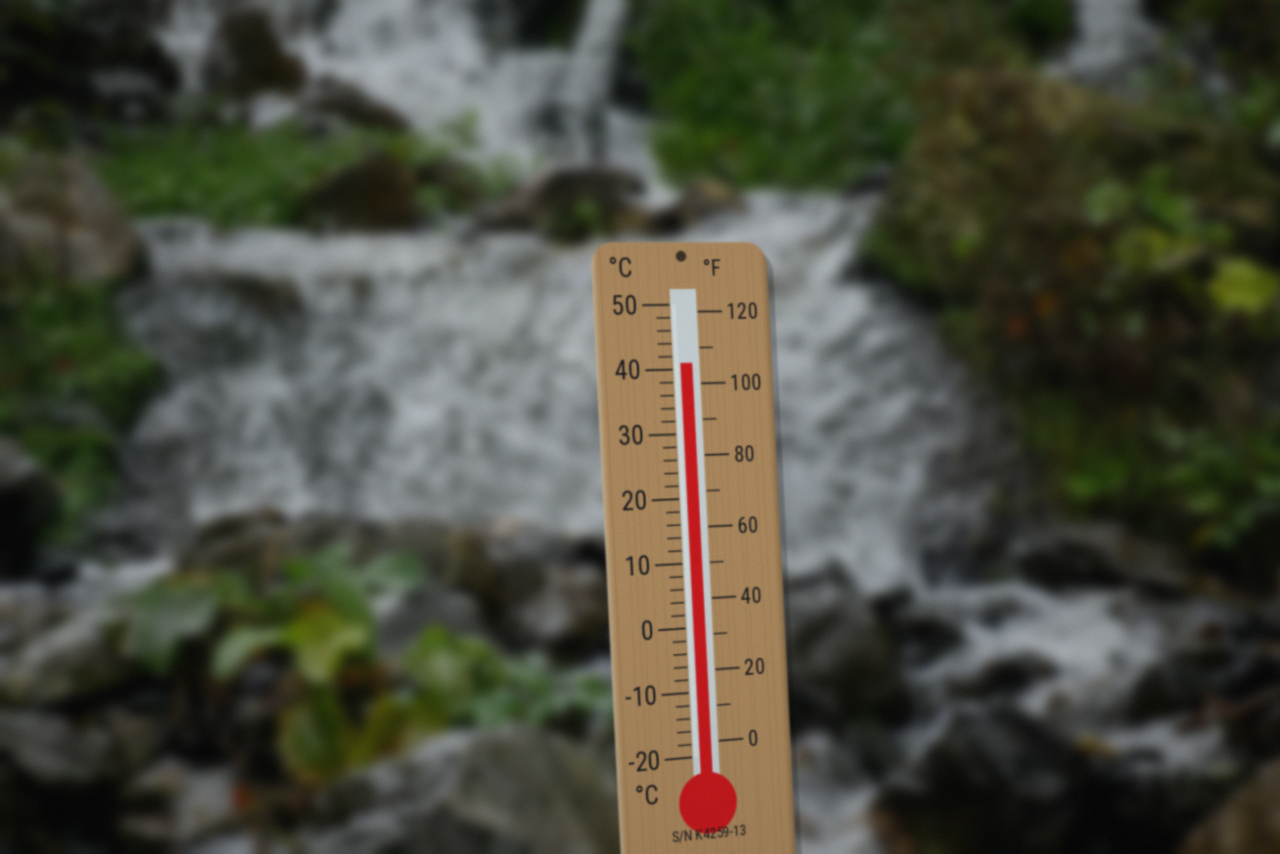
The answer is 41 °C
